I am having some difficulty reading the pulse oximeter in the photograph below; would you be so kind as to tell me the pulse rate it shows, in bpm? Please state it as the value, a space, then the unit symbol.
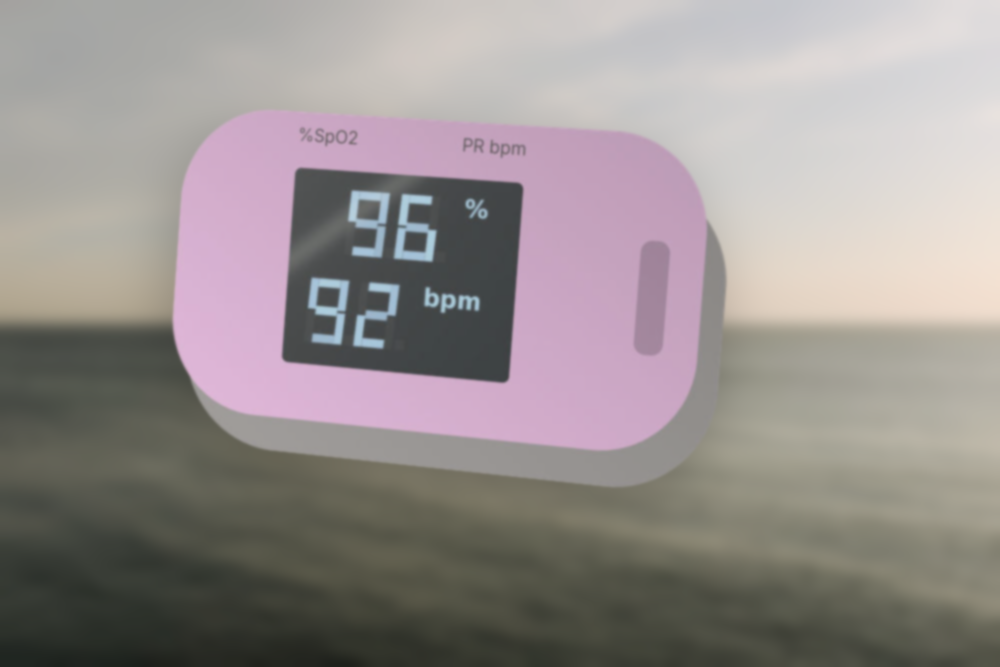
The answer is 92 bpm
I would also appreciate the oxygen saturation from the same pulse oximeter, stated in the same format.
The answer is 96 %
